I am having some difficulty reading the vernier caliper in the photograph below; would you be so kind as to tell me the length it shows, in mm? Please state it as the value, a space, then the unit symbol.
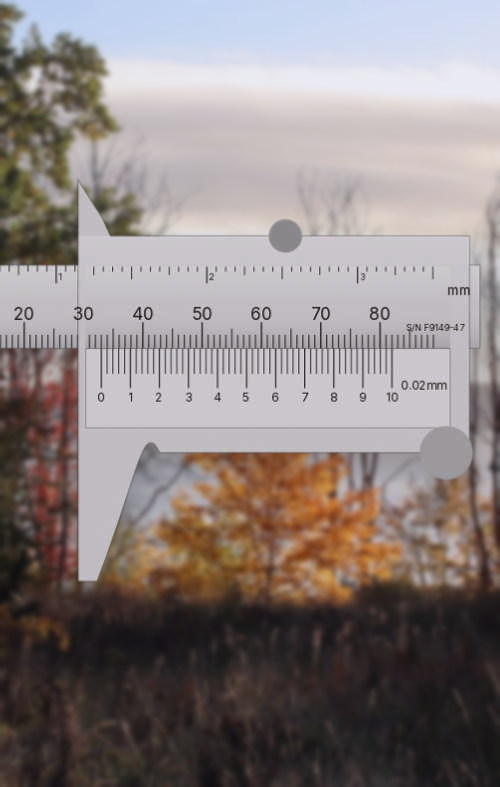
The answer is 33.0 mm
